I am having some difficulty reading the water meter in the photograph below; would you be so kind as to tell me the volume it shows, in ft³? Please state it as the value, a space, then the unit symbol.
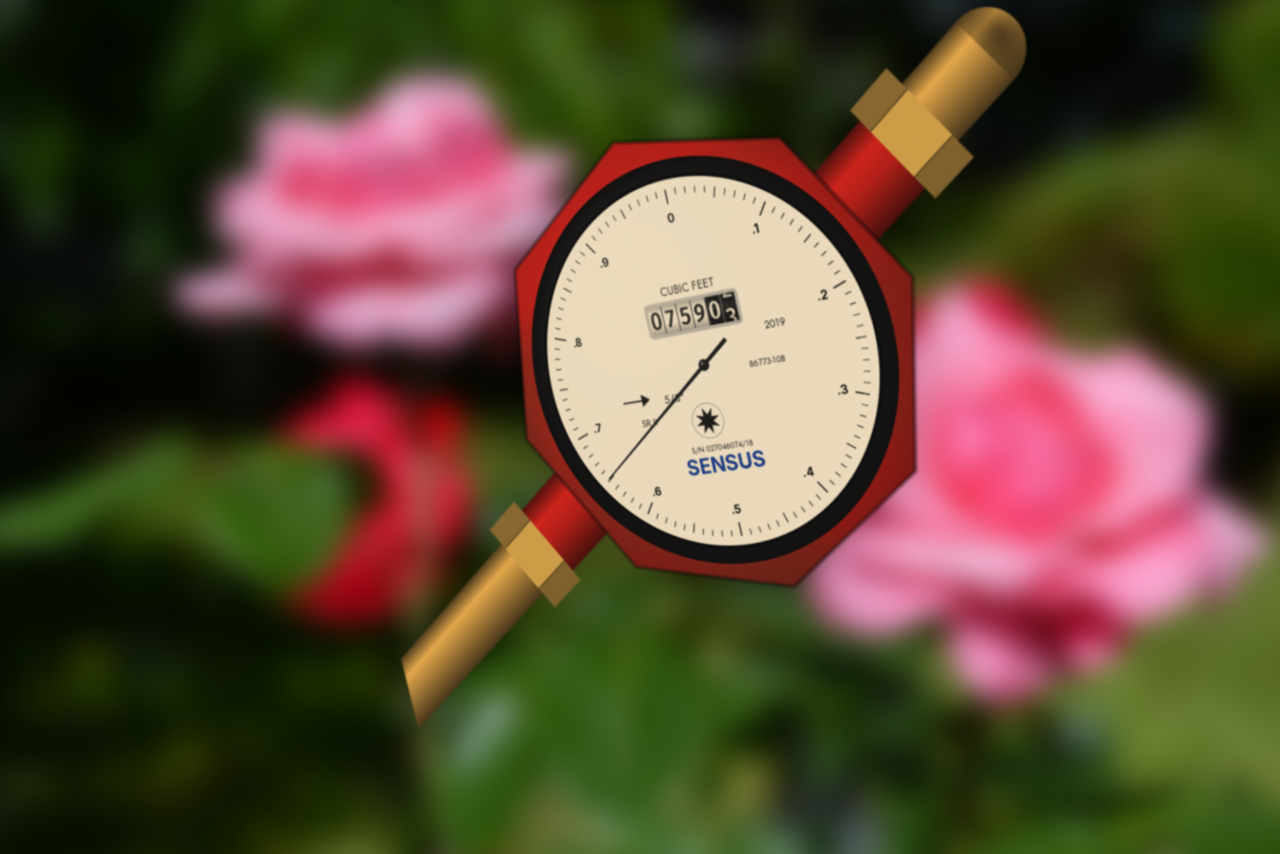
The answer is 75902.65 ft³
